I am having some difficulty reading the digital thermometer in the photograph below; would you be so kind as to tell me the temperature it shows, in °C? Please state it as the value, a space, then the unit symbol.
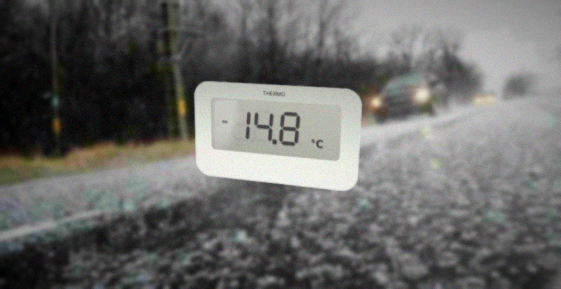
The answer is -14.8 °C
